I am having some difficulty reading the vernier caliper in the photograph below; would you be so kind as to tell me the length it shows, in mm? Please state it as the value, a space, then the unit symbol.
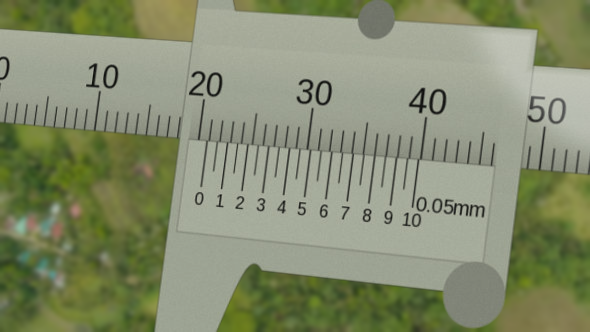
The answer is 20.8 mm
